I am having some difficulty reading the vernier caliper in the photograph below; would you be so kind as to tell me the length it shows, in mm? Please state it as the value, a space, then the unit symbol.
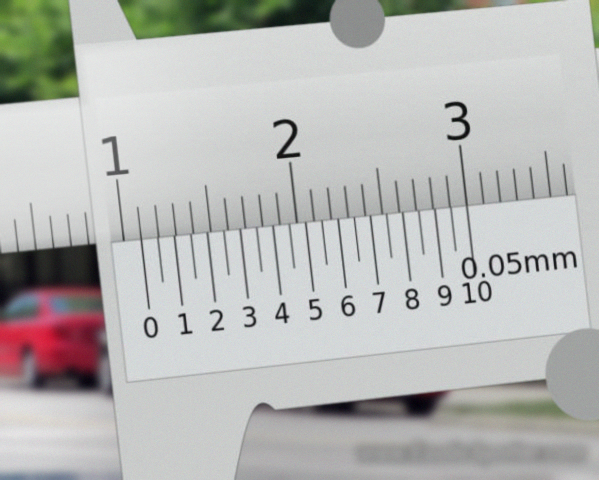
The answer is 11.0 mm
